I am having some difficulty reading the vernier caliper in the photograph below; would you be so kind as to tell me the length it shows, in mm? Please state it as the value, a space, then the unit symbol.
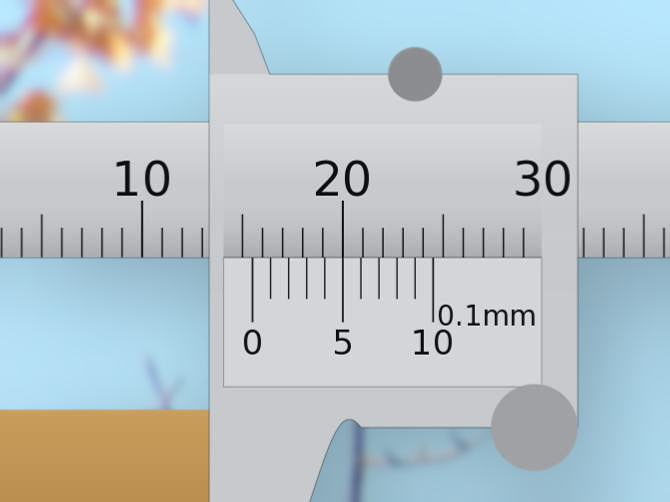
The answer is 15.5 mm
